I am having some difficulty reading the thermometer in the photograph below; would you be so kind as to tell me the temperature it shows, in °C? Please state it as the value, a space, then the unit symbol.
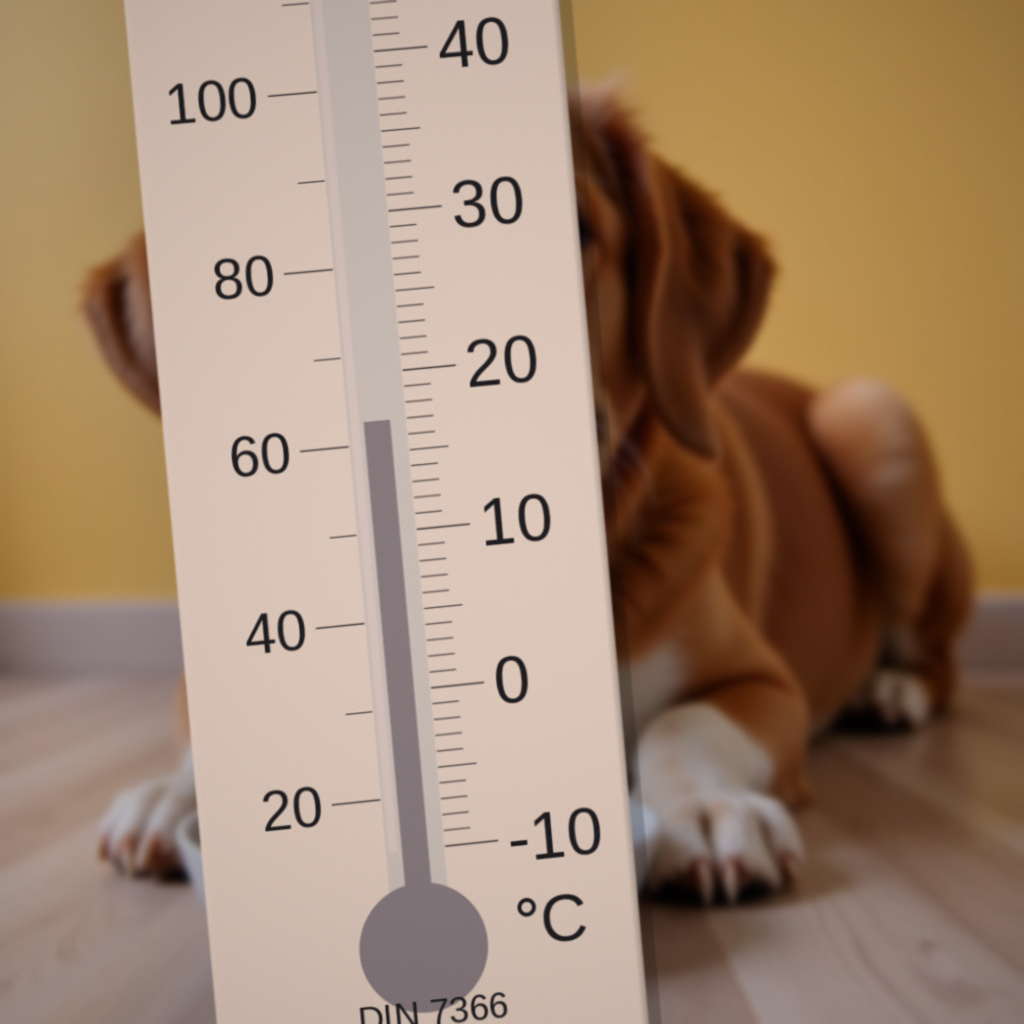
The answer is 17 °C
